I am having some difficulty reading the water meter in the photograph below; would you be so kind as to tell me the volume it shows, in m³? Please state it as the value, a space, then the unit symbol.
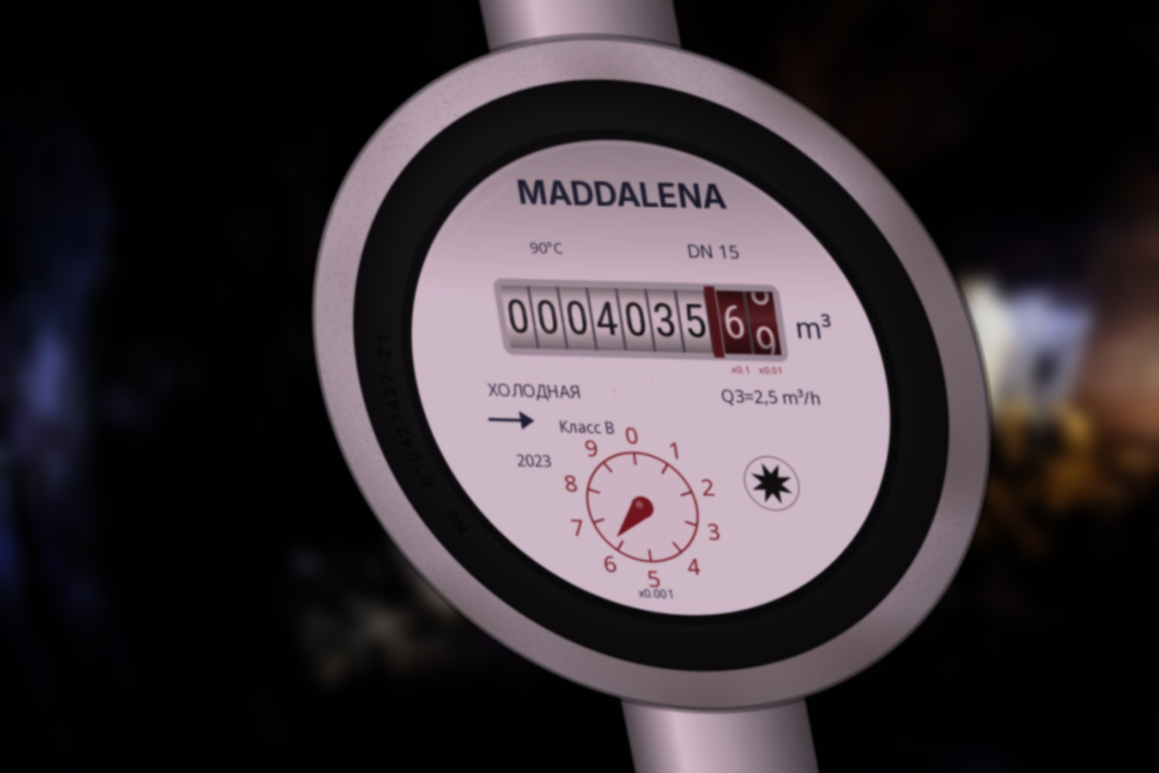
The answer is 4035.686 m³
